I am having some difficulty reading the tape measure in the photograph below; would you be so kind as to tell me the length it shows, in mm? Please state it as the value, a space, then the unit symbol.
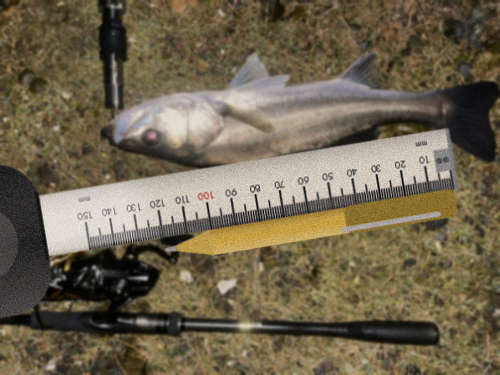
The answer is 120 mm
